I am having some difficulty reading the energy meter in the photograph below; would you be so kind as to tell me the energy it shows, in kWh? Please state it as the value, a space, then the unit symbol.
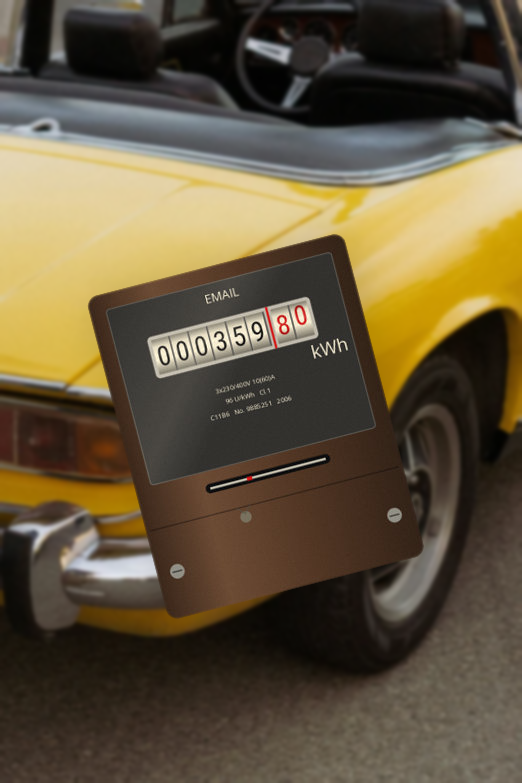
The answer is 359.80 kWh
